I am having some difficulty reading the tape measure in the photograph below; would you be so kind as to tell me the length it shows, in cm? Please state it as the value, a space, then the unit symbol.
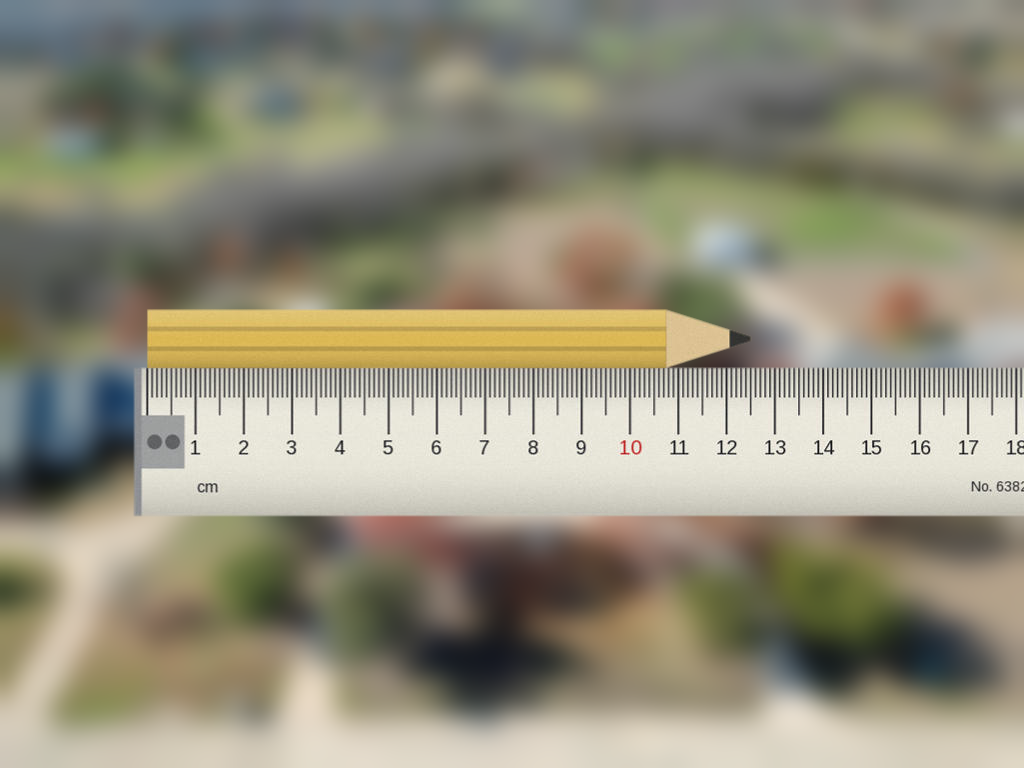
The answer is 12.5 cm
